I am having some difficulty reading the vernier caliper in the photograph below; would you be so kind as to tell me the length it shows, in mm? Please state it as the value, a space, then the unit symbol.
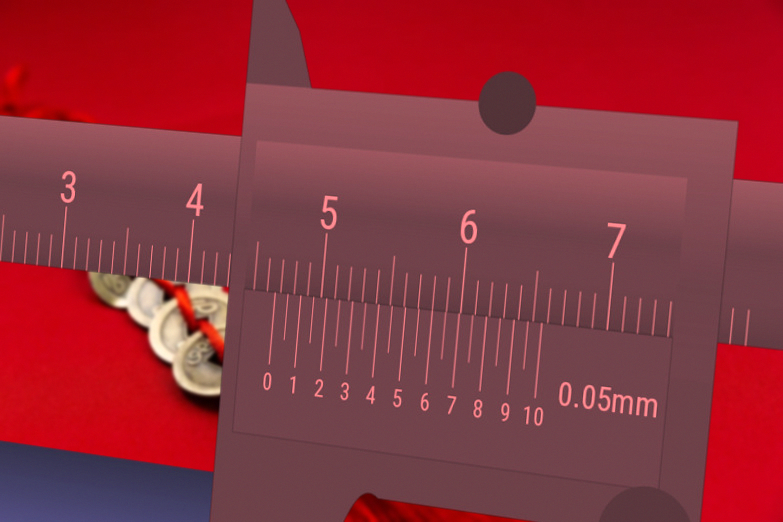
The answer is 46.6 mm
